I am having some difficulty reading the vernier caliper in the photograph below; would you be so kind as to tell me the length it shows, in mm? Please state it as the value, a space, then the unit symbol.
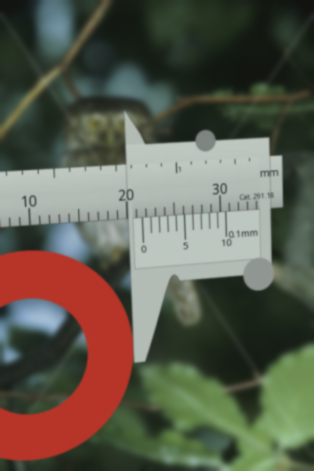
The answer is 21.6 mm
